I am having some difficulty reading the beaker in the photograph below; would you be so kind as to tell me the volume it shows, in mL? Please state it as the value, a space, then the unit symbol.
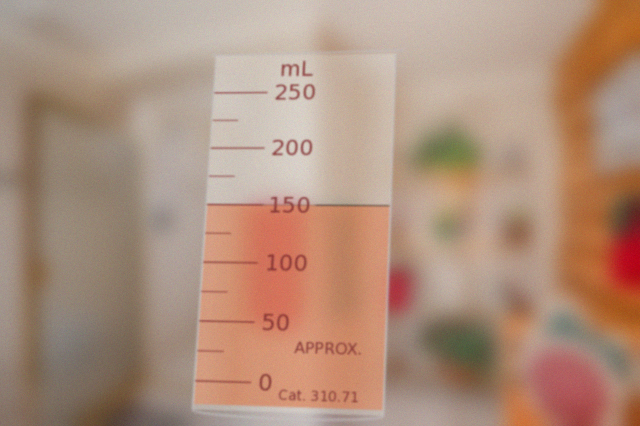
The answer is 150 mL
